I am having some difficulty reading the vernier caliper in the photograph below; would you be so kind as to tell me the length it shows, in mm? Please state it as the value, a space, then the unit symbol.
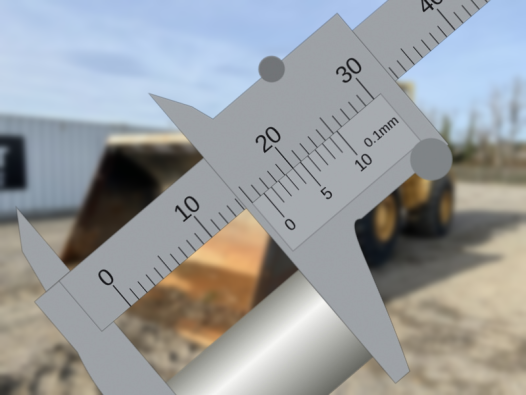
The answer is 16.4 mm
